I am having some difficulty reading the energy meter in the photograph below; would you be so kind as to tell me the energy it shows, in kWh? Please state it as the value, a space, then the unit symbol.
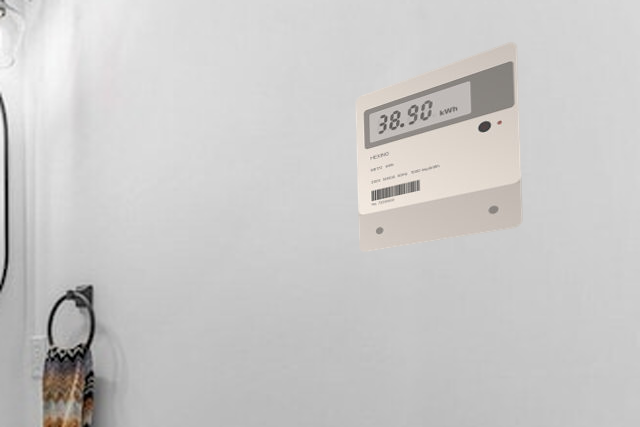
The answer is 38.90 kWh
